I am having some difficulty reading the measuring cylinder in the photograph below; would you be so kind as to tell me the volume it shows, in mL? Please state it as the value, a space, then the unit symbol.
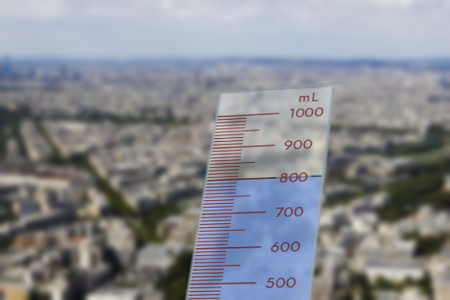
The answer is 800 mL
